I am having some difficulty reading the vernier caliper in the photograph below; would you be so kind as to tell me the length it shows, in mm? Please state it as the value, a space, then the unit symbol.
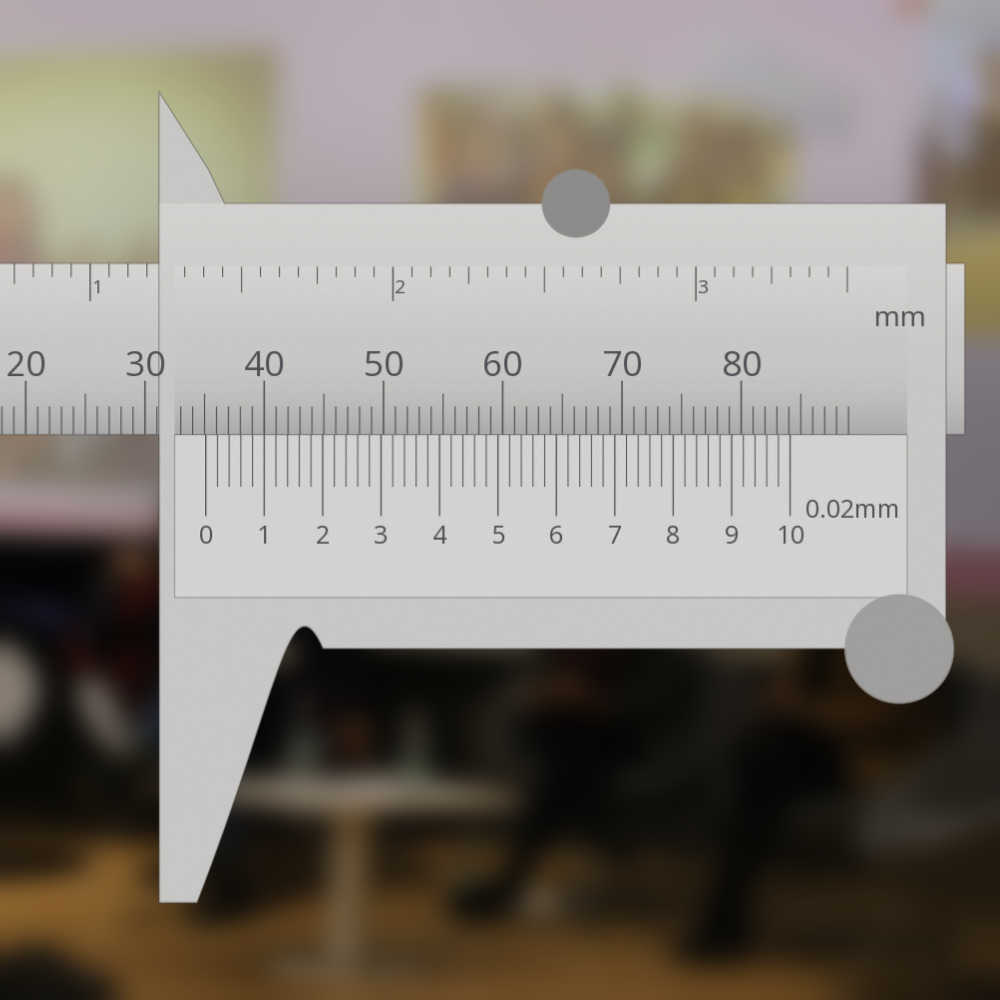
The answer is 35.1 mm
